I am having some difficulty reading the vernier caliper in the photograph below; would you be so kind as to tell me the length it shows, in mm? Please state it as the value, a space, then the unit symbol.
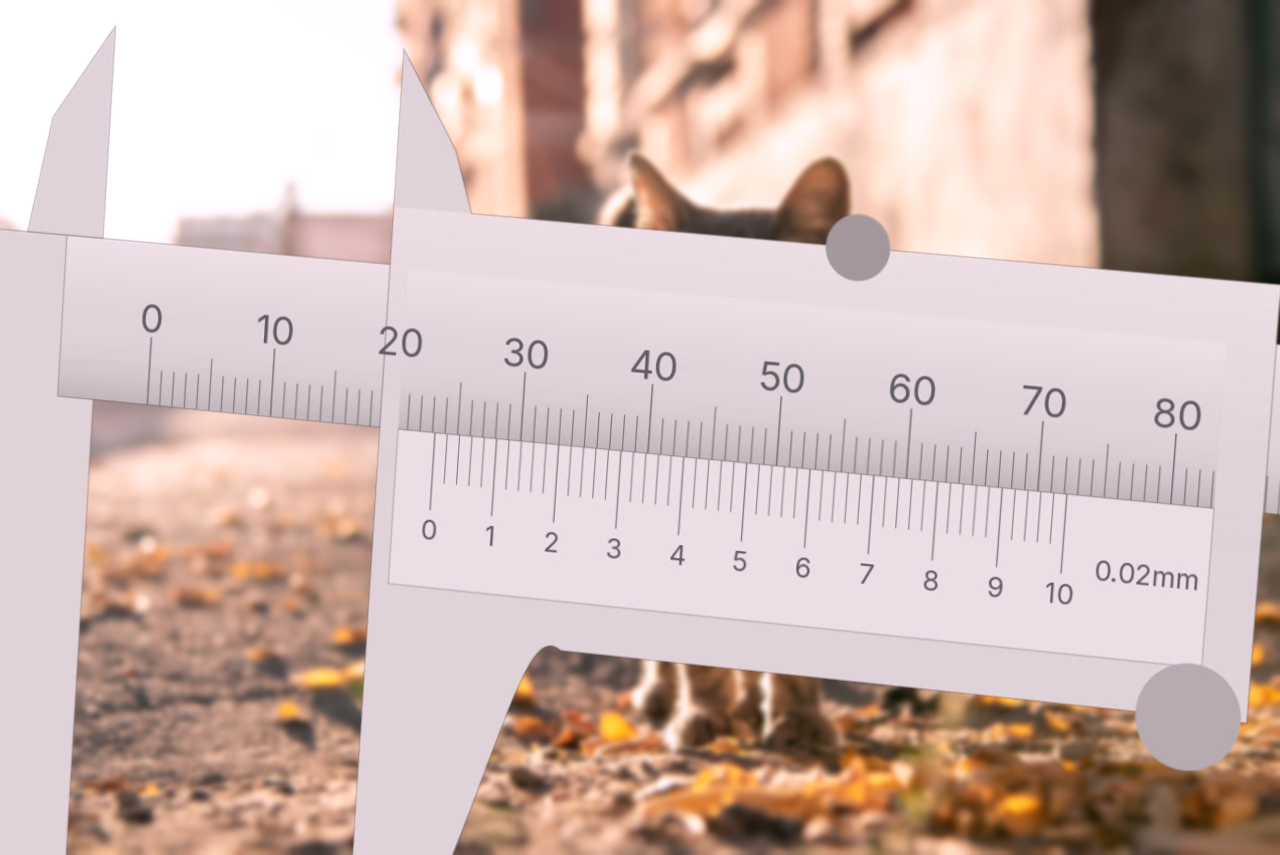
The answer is 23.2 mm
